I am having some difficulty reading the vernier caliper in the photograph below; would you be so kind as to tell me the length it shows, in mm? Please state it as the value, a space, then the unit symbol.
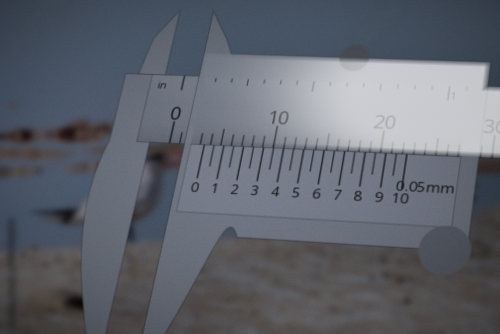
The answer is 3.4 mm
